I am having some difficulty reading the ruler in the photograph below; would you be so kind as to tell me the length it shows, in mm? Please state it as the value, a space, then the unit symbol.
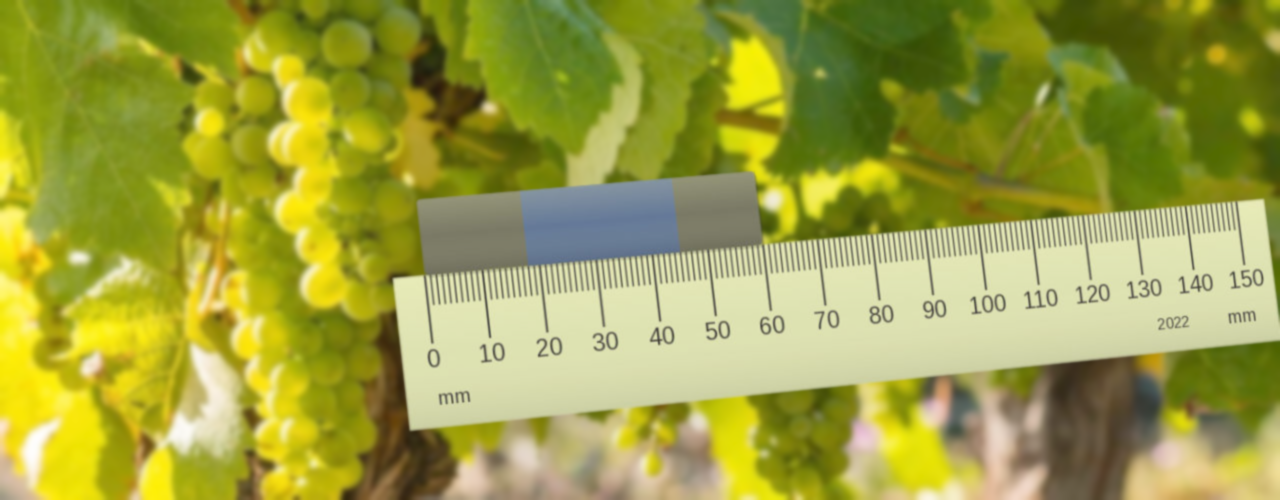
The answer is 60 mm
